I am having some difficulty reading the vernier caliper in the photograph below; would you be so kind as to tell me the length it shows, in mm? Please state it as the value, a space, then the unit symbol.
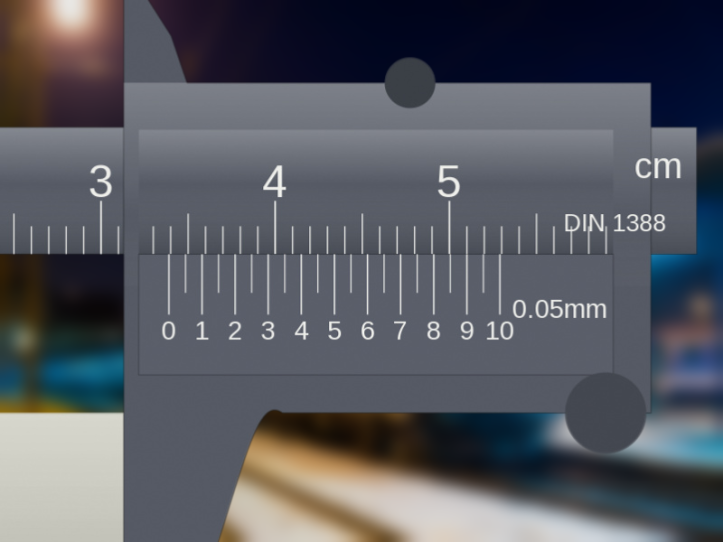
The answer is 33.9 mm
